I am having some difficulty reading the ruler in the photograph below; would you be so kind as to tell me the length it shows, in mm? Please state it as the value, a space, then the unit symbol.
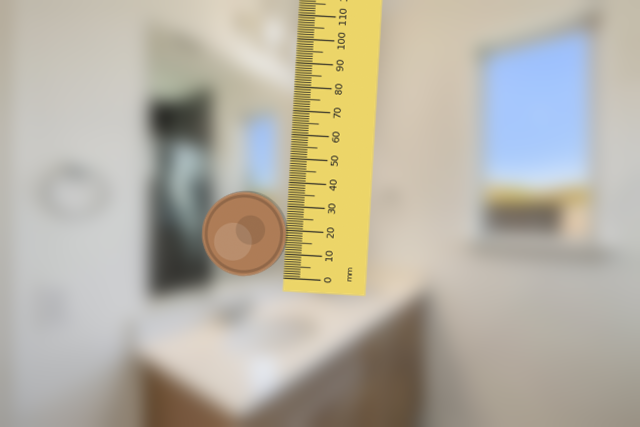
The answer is 35 mm
